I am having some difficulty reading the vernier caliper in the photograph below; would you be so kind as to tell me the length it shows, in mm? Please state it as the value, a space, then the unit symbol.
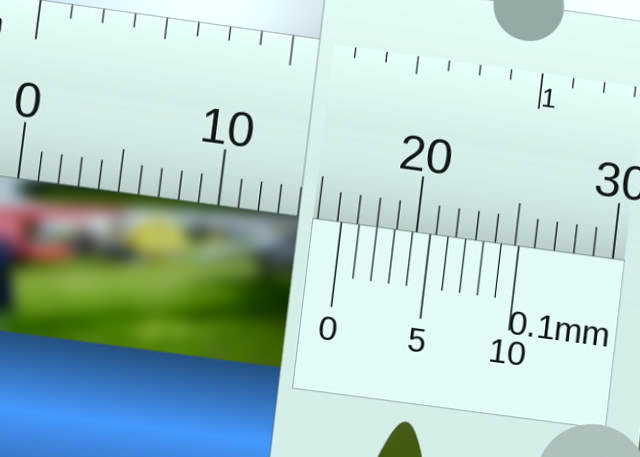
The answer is 16.2 mm
